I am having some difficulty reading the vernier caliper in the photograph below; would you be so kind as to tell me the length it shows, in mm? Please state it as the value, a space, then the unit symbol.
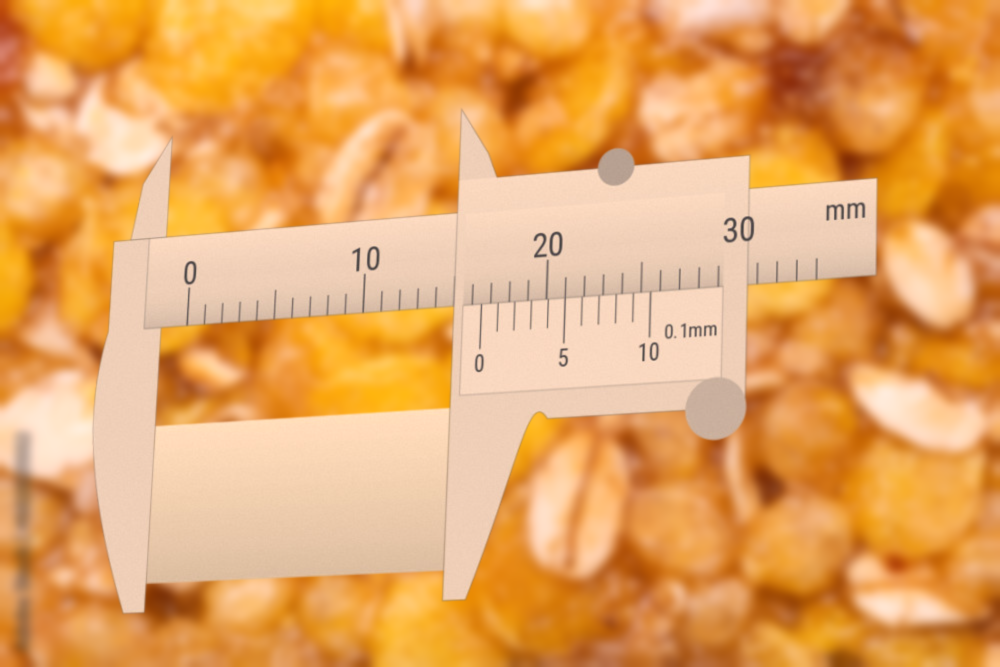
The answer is 16.5 mm
